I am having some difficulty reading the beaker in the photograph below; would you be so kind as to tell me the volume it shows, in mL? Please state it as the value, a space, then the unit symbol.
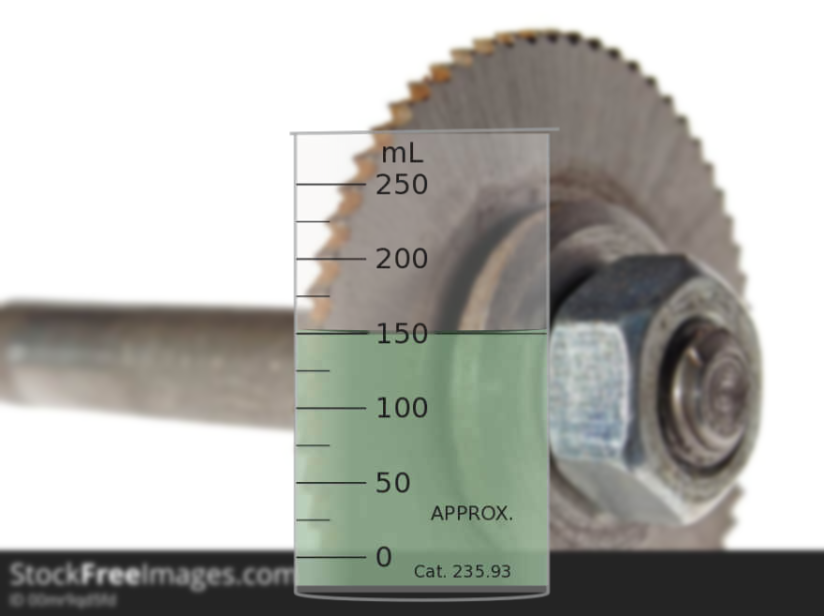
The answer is 150 mL
